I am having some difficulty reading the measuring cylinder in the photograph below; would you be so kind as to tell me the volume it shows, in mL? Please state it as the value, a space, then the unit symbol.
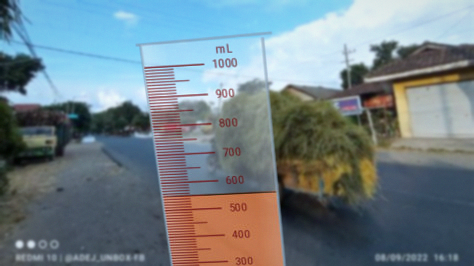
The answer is 550 mL
